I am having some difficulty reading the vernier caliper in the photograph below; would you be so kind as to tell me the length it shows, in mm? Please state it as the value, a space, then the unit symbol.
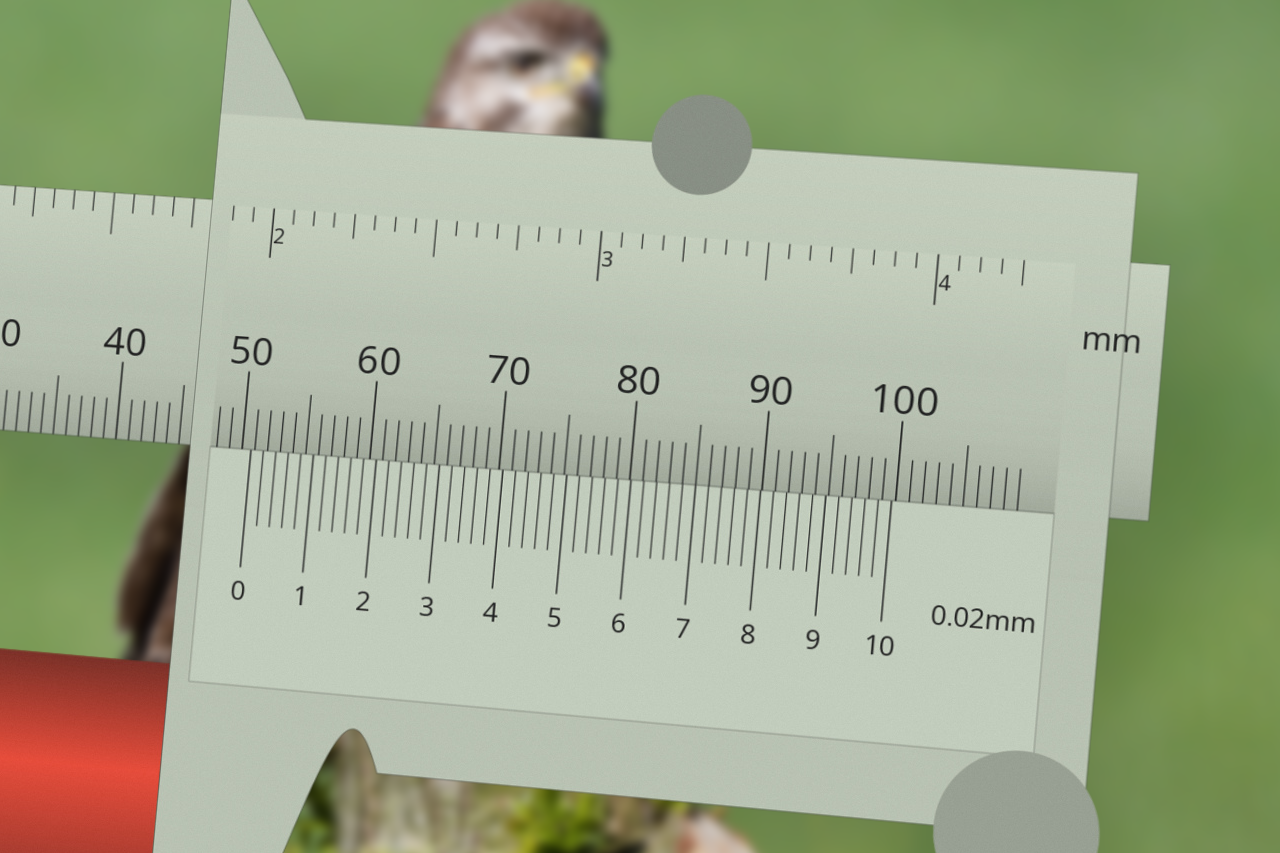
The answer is 50.7 mm
